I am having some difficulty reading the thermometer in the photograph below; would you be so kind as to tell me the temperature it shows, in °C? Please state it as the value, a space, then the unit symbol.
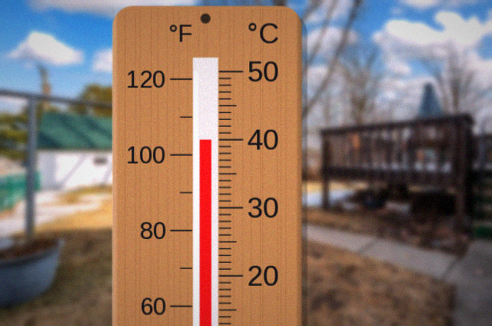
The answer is 40 °C
